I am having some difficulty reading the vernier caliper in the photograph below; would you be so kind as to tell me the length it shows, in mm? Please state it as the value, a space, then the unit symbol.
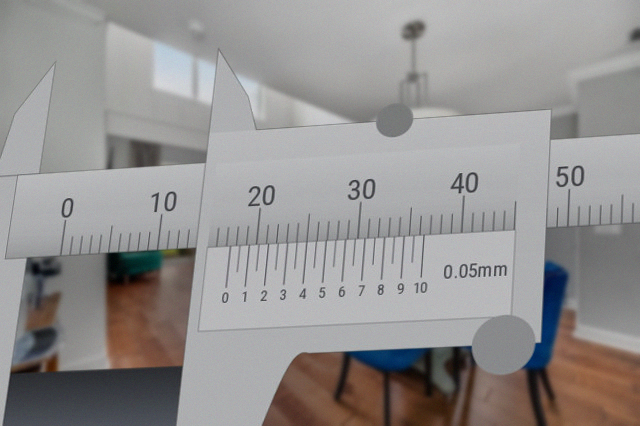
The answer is 17.4 mm
